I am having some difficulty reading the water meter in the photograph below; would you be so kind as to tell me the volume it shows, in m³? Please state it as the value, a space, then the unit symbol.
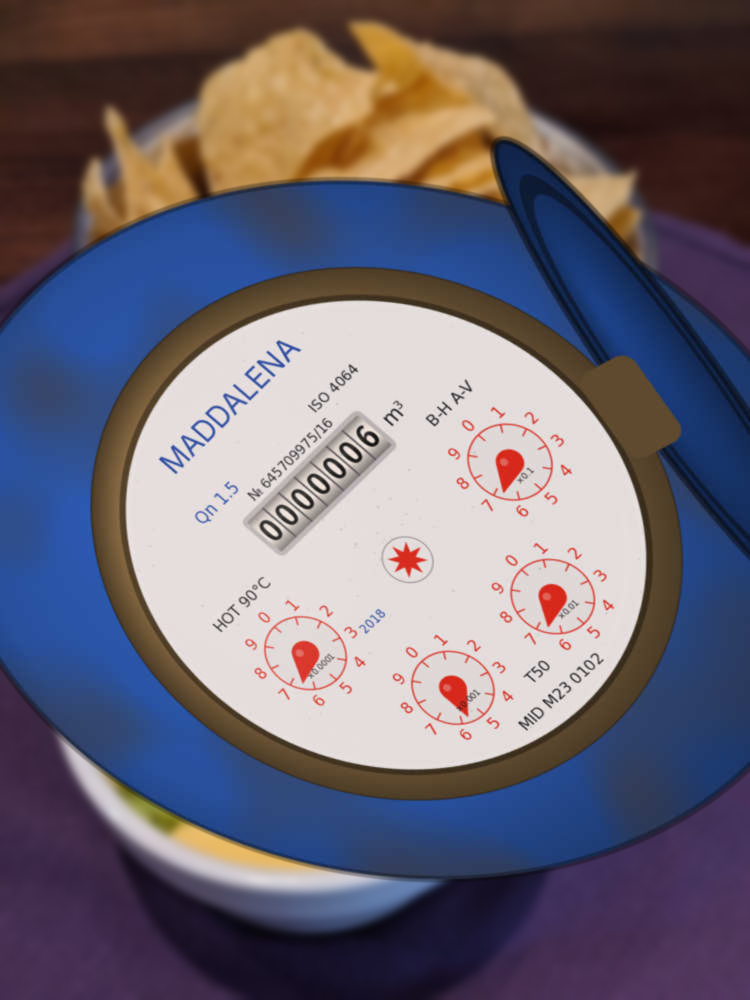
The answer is 6.6656 m³
